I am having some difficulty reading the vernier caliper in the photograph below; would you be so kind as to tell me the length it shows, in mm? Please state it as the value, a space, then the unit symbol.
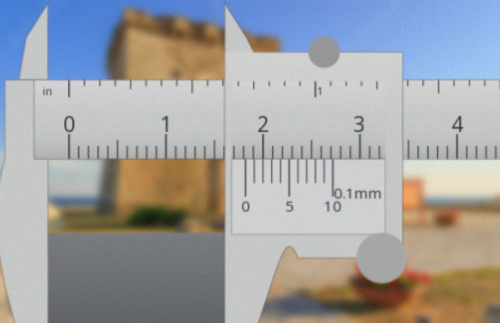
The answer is 18.2 mm
